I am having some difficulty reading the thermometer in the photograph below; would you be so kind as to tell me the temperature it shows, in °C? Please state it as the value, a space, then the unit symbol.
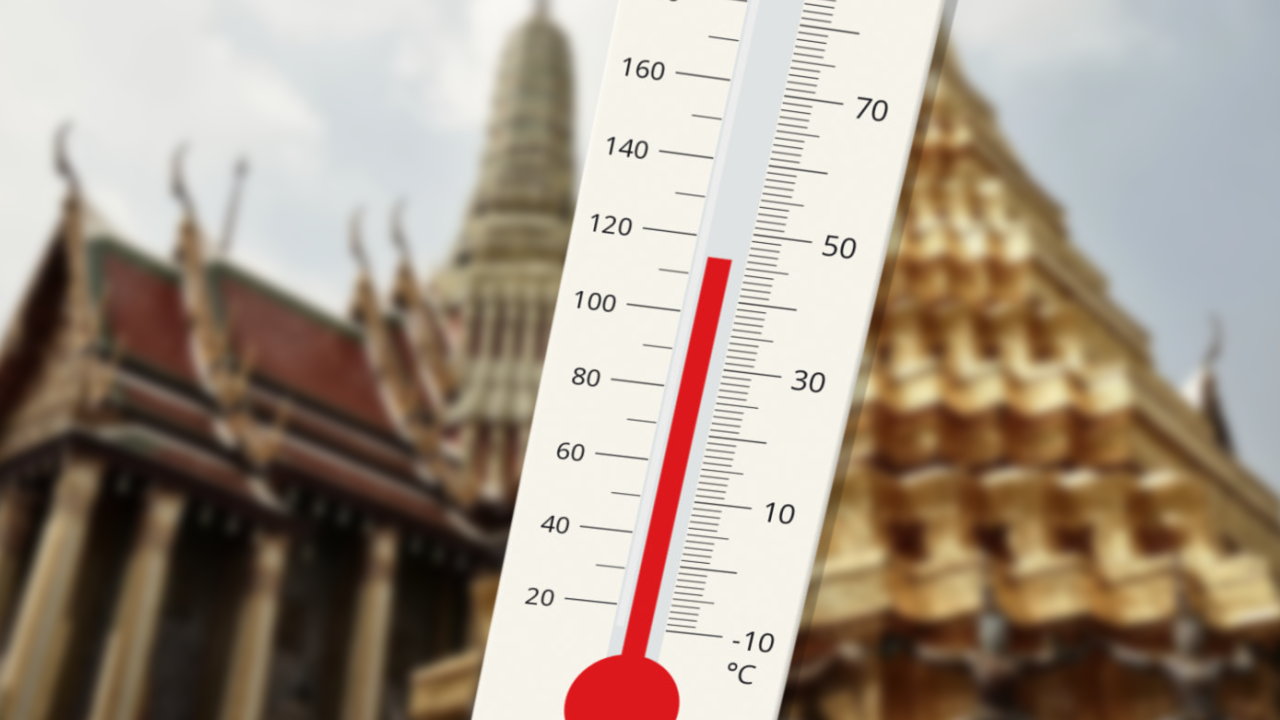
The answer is 46 °C
